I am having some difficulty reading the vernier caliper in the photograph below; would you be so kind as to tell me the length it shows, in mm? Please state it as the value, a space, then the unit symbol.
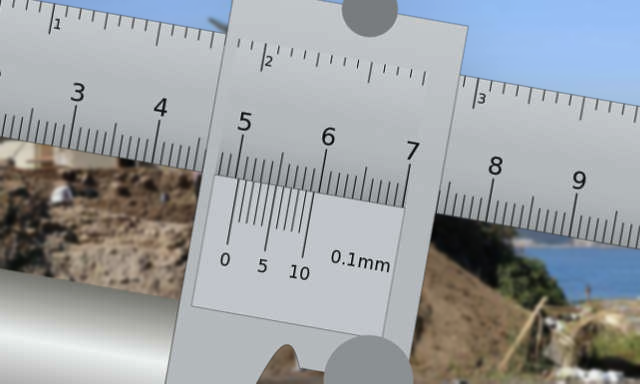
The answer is 50.4 mm
